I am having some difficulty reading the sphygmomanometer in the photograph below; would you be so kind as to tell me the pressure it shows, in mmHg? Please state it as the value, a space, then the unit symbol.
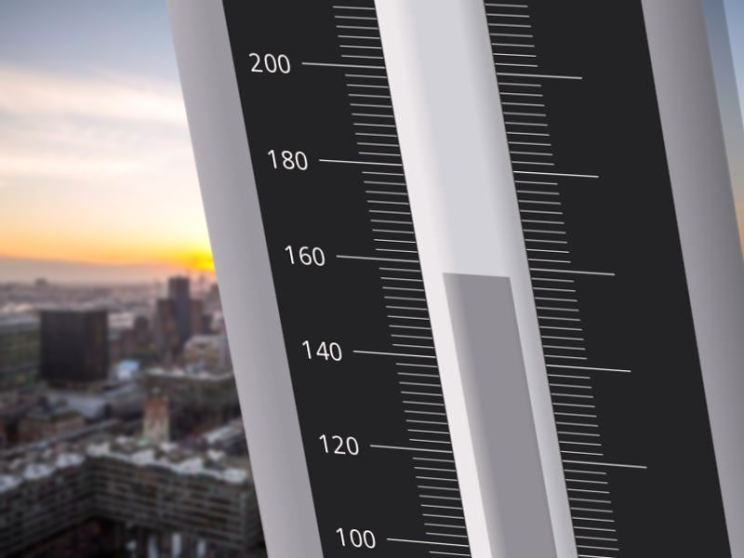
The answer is 158 mmHg
